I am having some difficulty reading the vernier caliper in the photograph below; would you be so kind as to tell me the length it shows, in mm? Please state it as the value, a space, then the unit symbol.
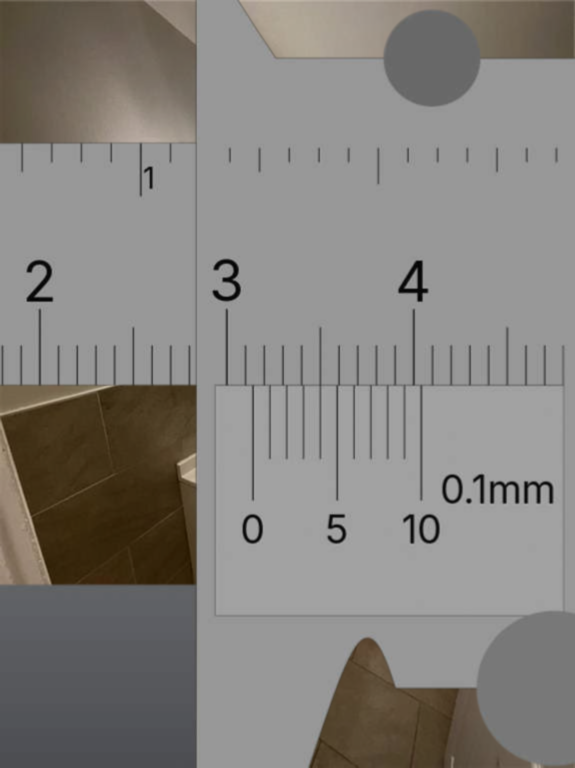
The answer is 31.4 mm
